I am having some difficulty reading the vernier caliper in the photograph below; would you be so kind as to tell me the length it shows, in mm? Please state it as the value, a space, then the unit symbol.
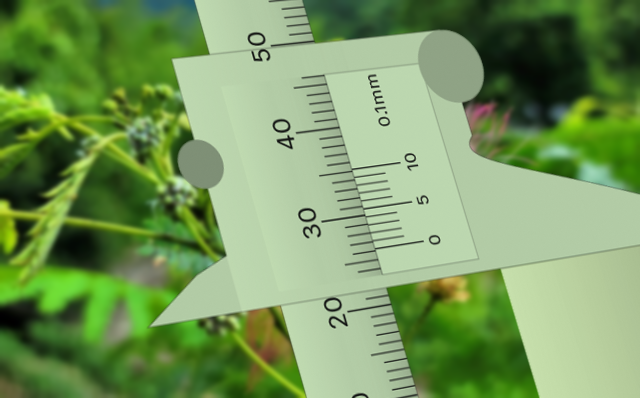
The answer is 26.2 mm
